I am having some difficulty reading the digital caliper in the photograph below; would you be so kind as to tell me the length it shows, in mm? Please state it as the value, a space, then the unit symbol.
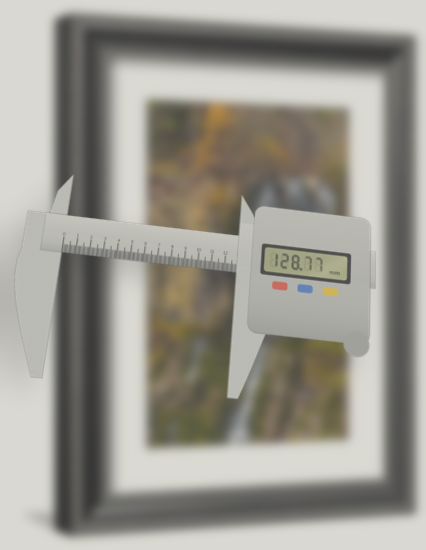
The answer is 128.77 mm
